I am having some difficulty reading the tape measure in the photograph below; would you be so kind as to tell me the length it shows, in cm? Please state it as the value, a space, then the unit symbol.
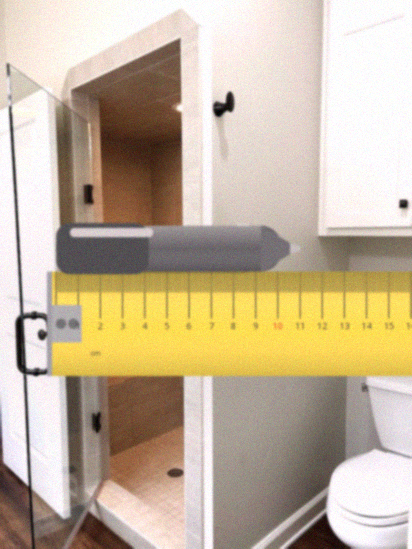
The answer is 11 cm
